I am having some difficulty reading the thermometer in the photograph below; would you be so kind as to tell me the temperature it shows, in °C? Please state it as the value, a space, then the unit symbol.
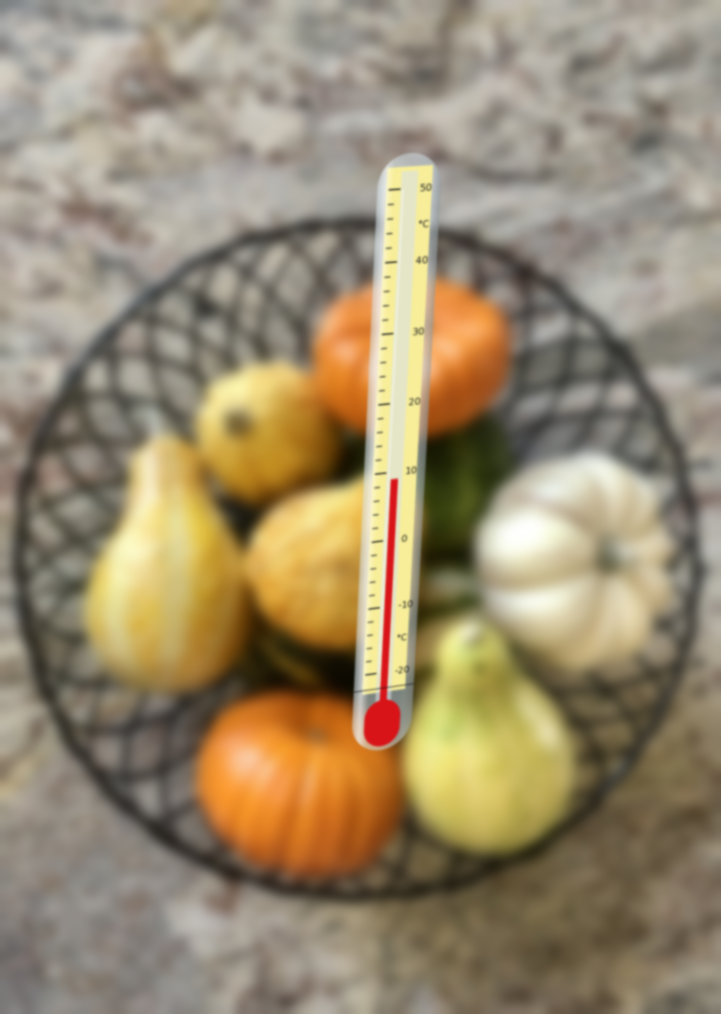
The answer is 9 °C
